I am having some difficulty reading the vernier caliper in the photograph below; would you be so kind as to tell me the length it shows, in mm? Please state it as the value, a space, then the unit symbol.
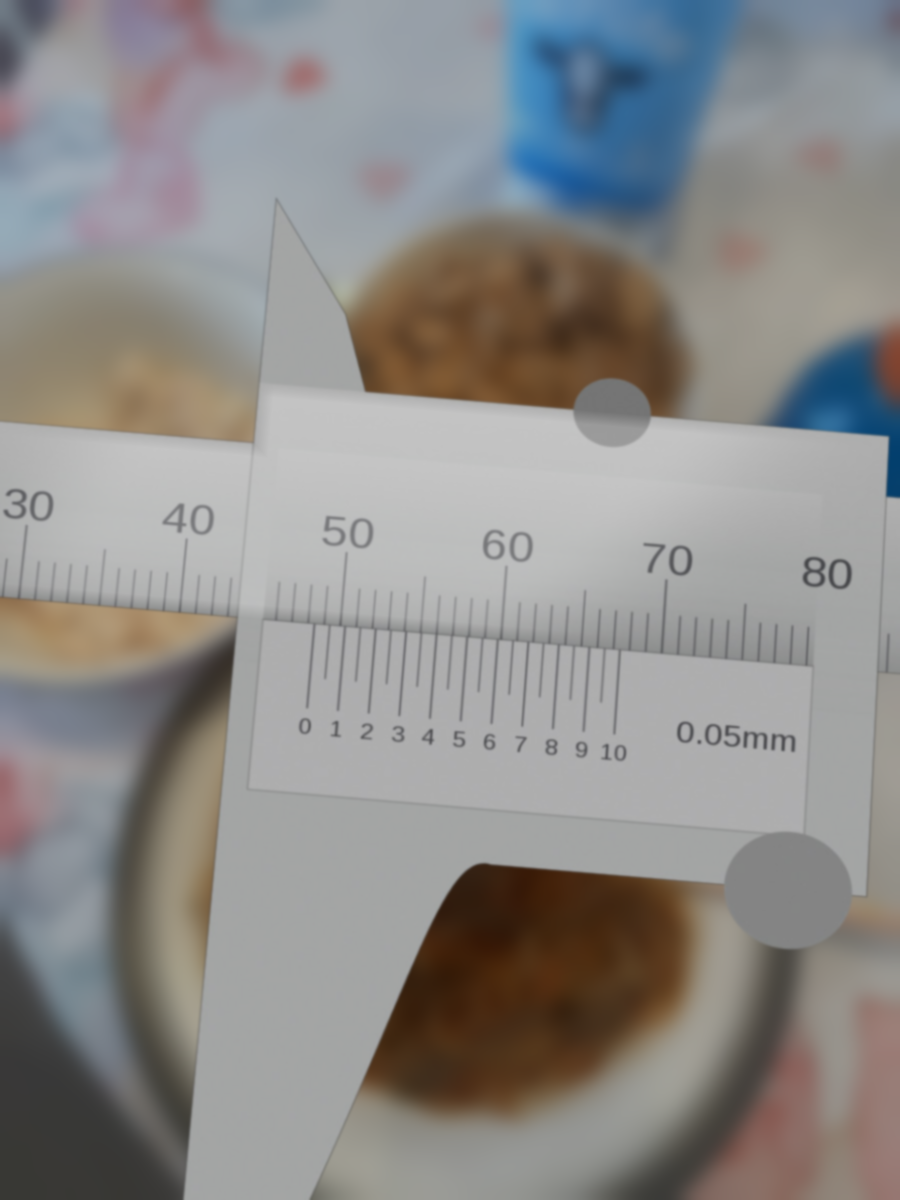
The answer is 48.4 mm
